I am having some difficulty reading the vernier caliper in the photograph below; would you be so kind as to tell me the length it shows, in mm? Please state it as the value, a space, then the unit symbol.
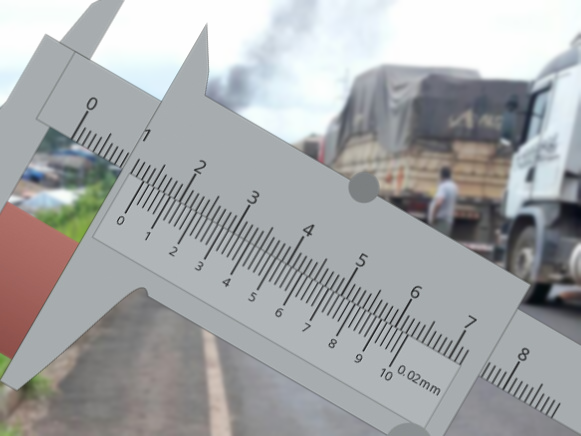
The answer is 13.4 mm
